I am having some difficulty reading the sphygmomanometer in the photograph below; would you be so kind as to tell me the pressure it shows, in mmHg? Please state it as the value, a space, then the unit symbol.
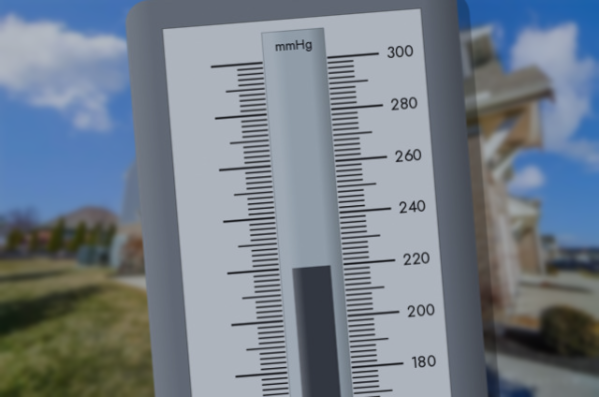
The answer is 220 mmHg
